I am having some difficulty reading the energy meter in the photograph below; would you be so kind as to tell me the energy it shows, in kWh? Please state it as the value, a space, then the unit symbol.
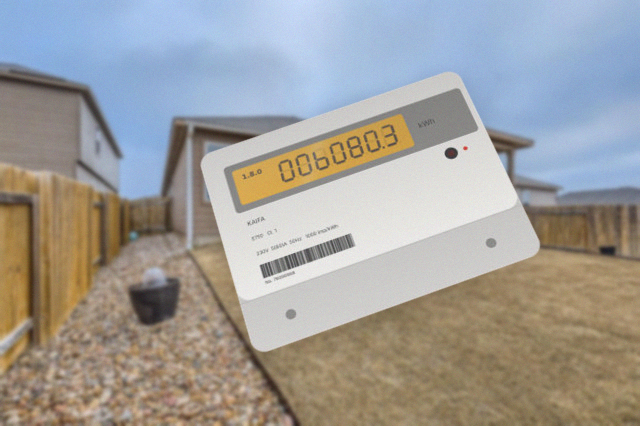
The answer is 6080.3 kWh
